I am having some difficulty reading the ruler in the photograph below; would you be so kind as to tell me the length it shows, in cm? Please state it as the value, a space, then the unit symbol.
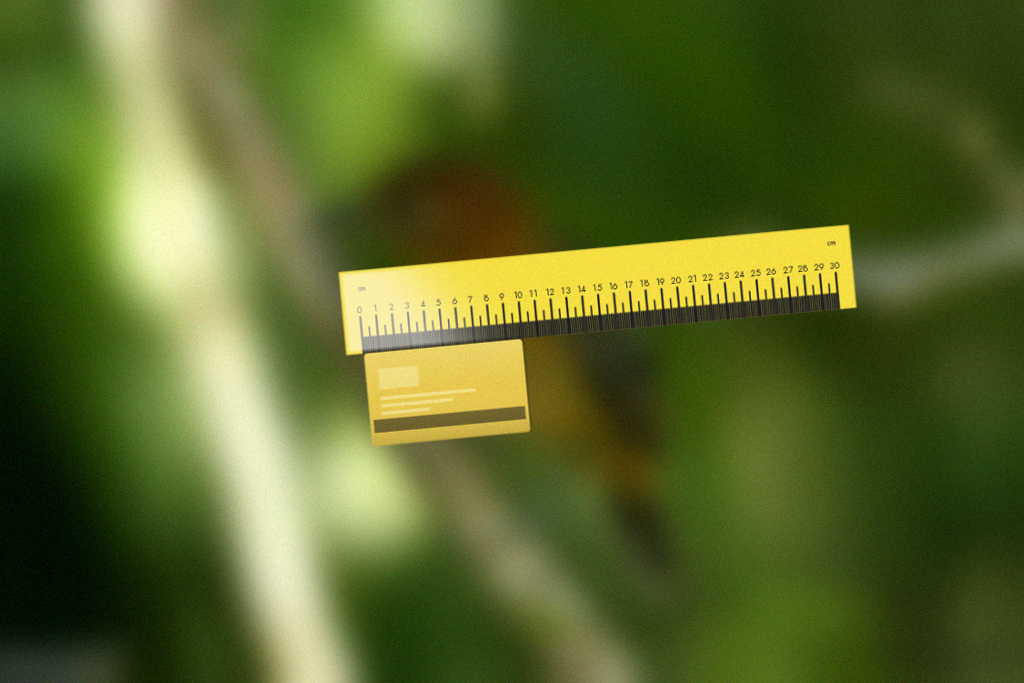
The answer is 10 cm
